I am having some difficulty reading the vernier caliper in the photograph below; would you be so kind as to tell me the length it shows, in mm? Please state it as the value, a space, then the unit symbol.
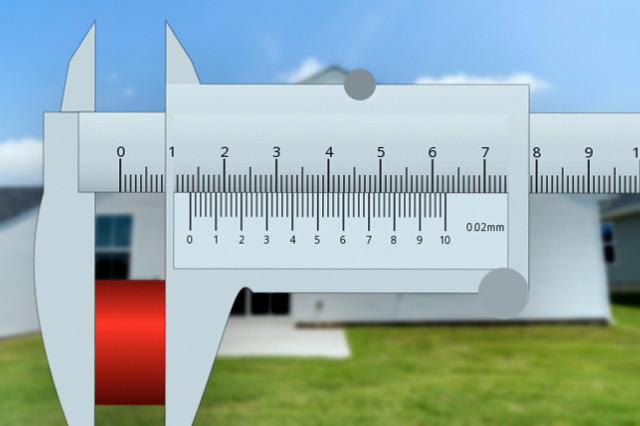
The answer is 13.5 mm
